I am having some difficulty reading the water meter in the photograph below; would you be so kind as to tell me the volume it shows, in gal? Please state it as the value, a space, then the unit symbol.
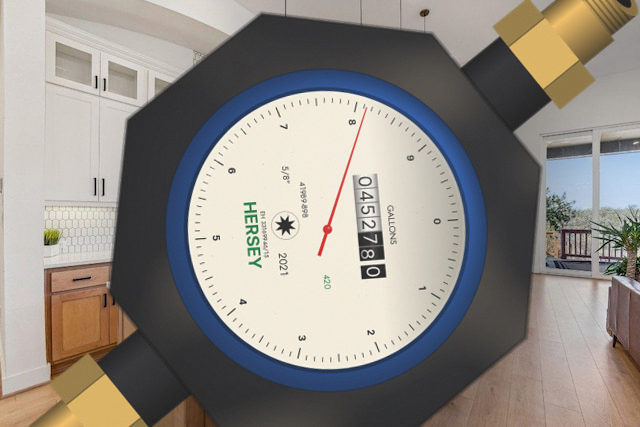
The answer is 452778.1 gal
